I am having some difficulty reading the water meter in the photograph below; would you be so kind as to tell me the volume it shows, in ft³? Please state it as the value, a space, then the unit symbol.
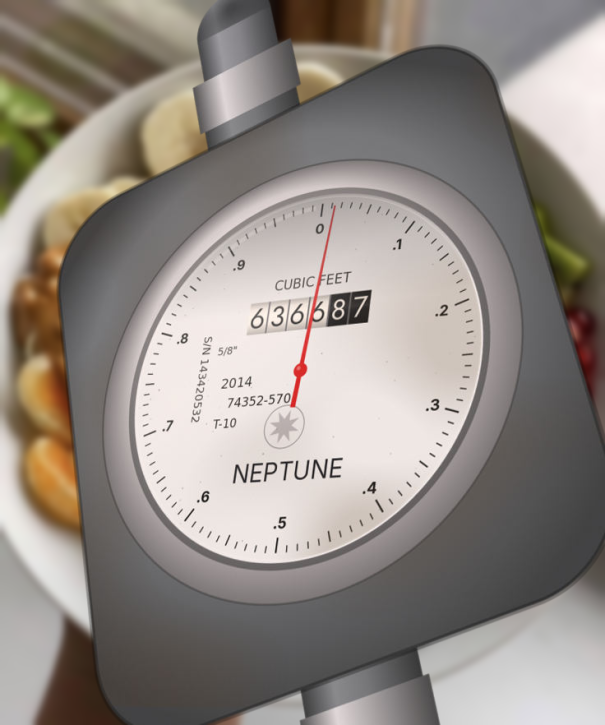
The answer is 636687.01 ft³
